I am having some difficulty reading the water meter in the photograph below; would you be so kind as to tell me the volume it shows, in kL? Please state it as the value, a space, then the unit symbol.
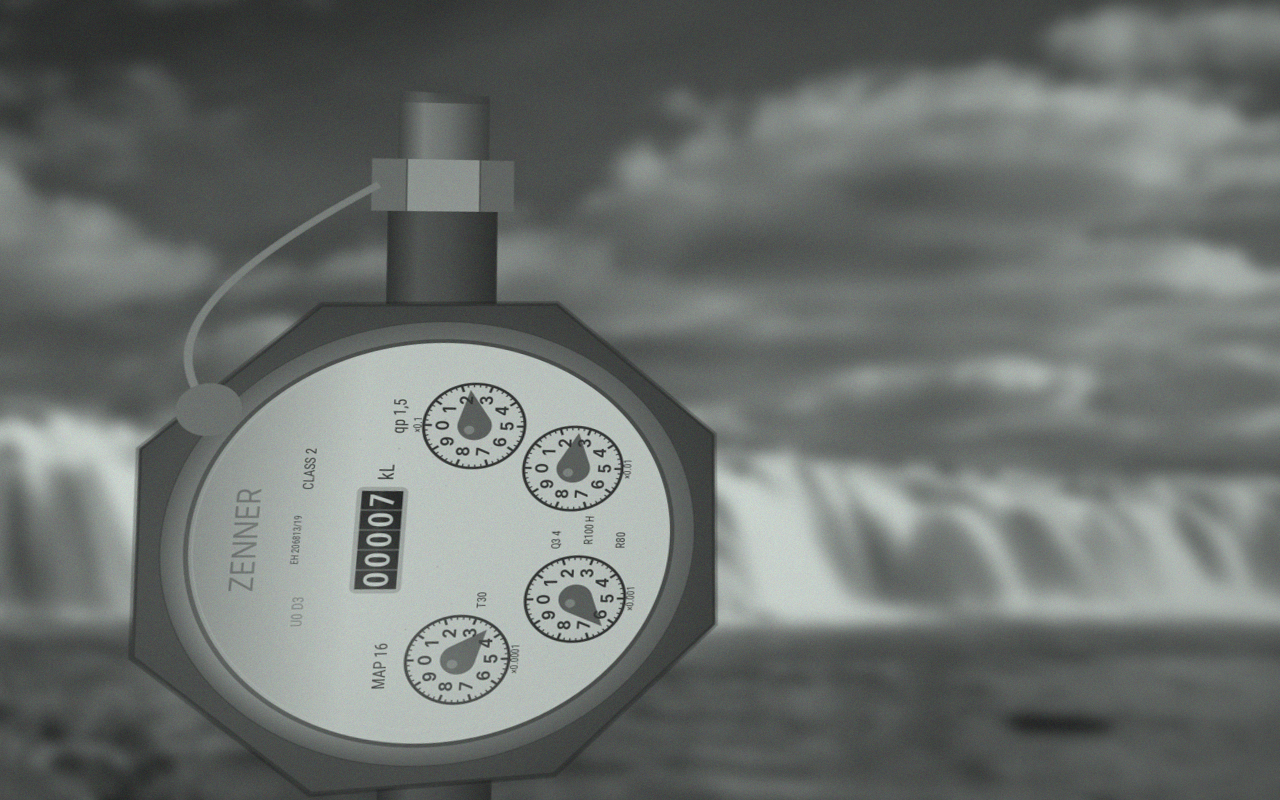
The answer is 7.2263 kL
